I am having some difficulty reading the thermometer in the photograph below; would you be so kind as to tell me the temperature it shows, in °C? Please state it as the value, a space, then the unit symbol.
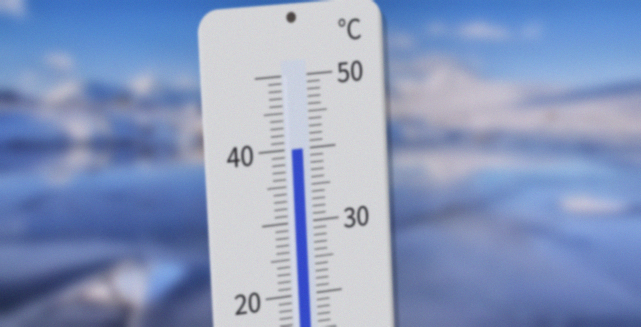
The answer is 40 °C
